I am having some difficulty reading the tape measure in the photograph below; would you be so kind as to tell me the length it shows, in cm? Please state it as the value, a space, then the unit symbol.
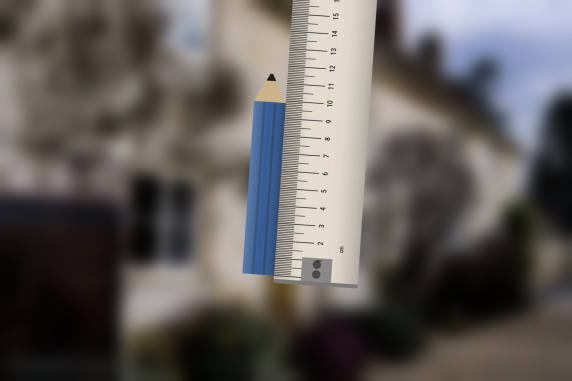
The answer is 11.5 cm
